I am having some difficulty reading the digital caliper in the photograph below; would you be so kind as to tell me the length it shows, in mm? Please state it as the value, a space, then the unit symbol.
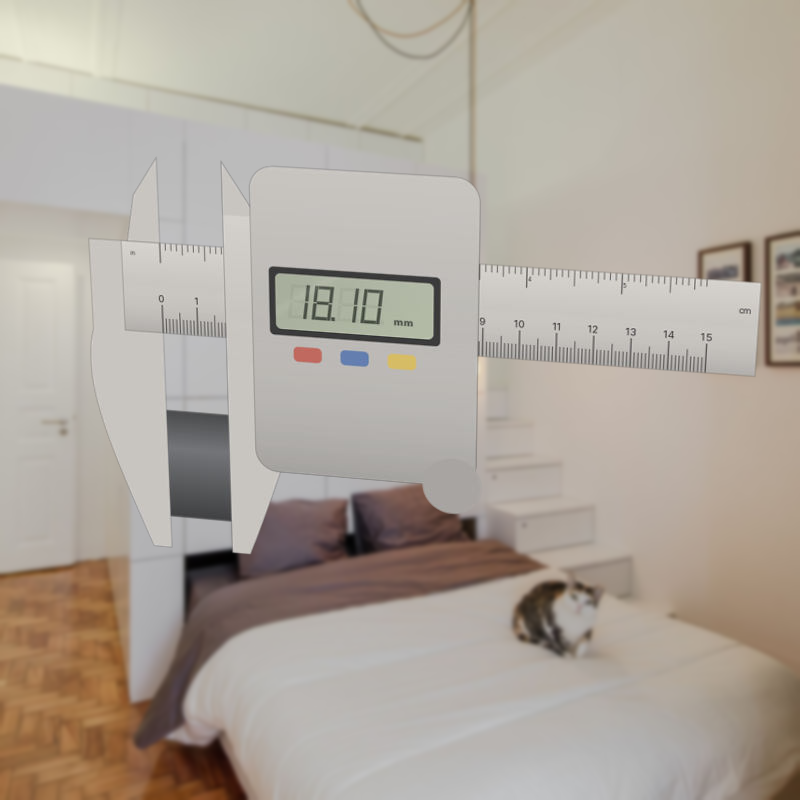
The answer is 18.10 mm
